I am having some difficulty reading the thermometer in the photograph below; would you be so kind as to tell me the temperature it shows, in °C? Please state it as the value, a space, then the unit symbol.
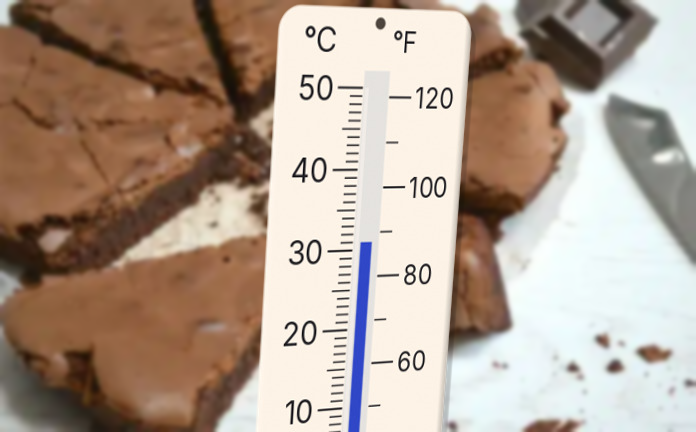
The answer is 31 °C
